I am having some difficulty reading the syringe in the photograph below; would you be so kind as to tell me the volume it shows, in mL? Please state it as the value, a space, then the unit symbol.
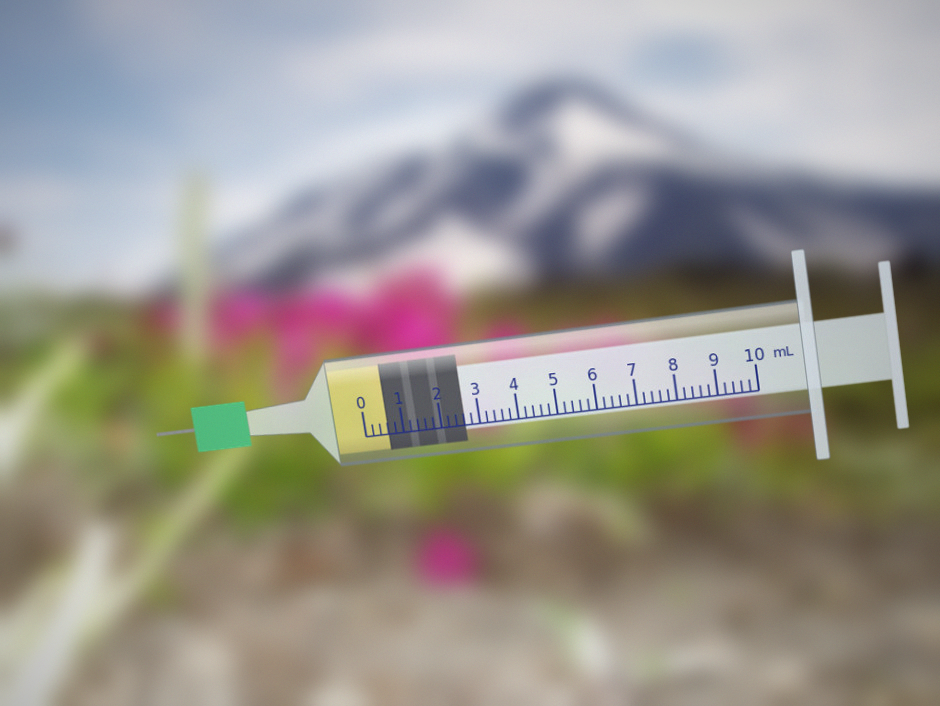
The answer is 0.6 mL
